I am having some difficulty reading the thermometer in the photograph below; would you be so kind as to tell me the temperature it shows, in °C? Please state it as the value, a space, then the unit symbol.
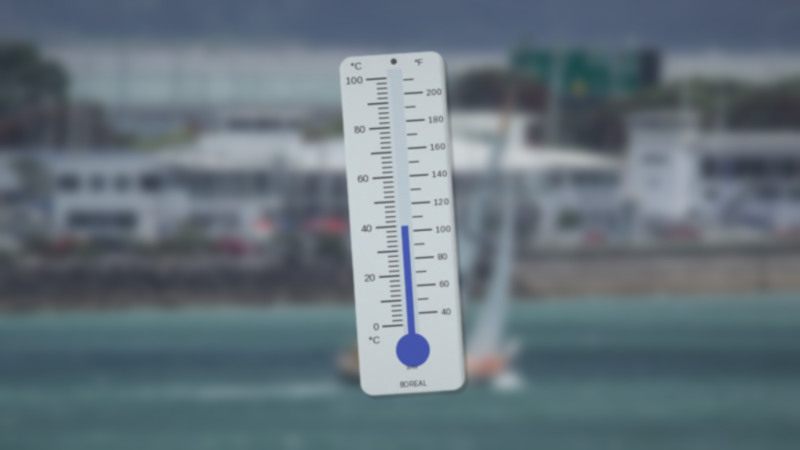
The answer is 40 °C
